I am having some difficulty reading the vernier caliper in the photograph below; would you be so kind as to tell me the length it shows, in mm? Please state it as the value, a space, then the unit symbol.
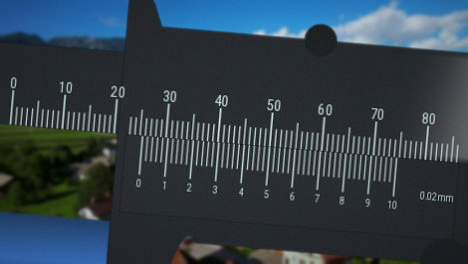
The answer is 25.5 mm
